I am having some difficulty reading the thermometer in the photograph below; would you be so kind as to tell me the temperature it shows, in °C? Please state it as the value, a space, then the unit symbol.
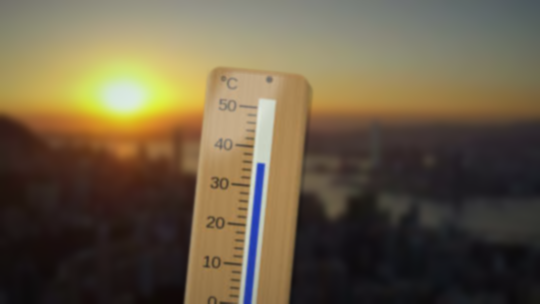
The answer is 36 °C
